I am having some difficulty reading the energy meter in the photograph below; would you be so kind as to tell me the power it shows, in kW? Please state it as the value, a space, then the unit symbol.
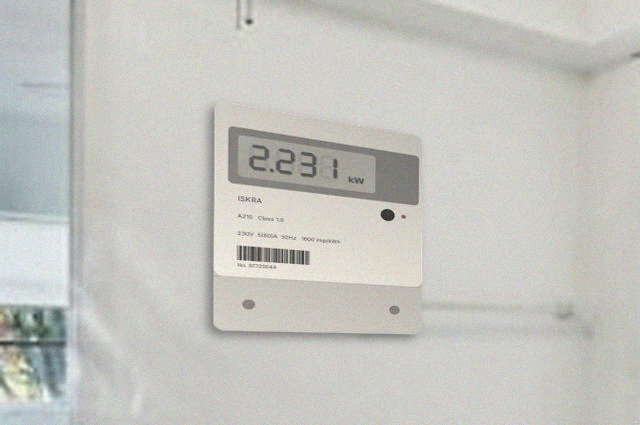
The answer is 2.231 kW
